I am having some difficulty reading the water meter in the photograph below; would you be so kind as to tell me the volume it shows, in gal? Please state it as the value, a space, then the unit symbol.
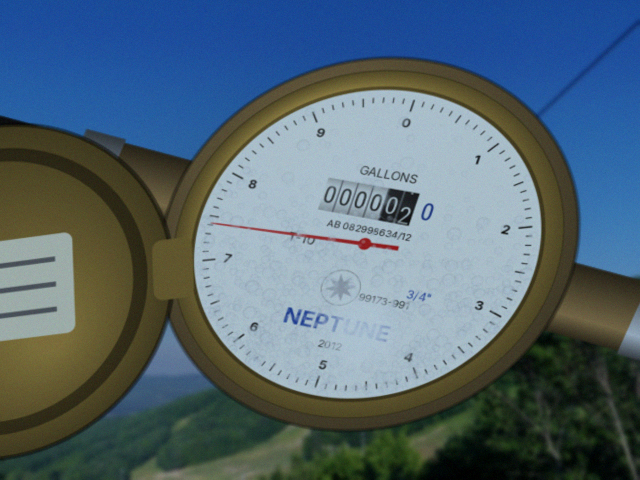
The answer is 17.4 gal
